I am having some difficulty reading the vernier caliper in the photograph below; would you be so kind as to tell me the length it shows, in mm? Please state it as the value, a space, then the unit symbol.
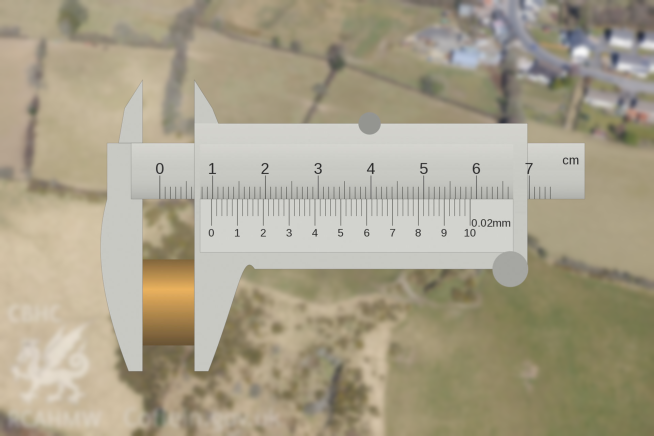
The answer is 9.8 mm
